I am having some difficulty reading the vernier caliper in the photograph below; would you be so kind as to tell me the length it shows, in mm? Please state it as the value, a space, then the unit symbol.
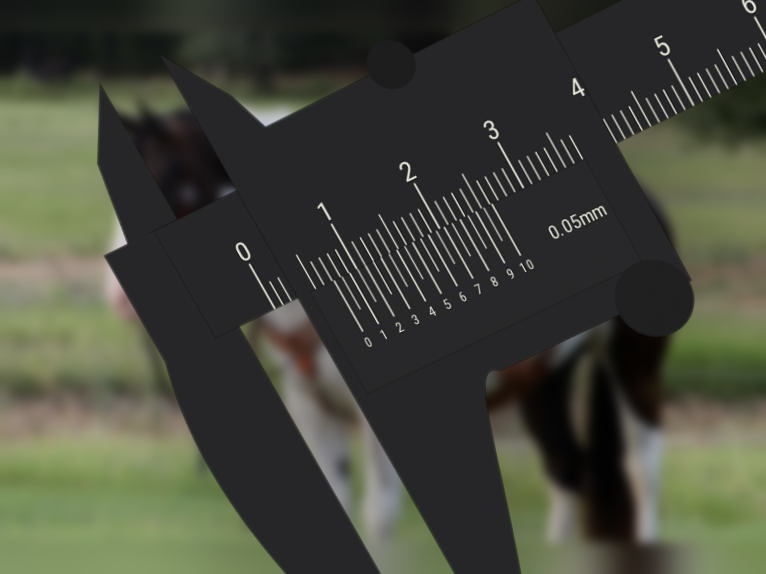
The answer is 7.2 mm
